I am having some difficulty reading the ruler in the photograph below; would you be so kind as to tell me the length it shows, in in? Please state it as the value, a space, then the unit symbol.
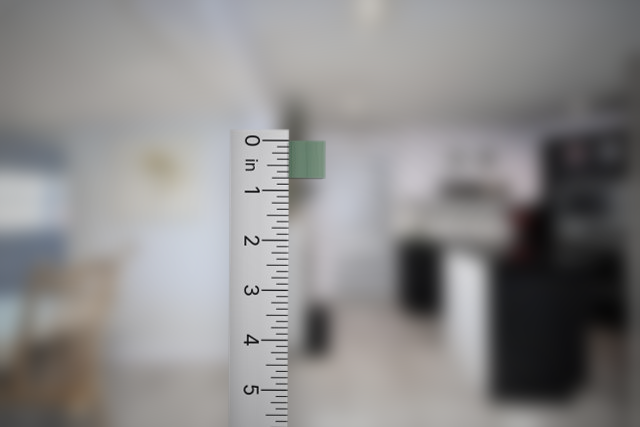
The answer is 0.75 in
